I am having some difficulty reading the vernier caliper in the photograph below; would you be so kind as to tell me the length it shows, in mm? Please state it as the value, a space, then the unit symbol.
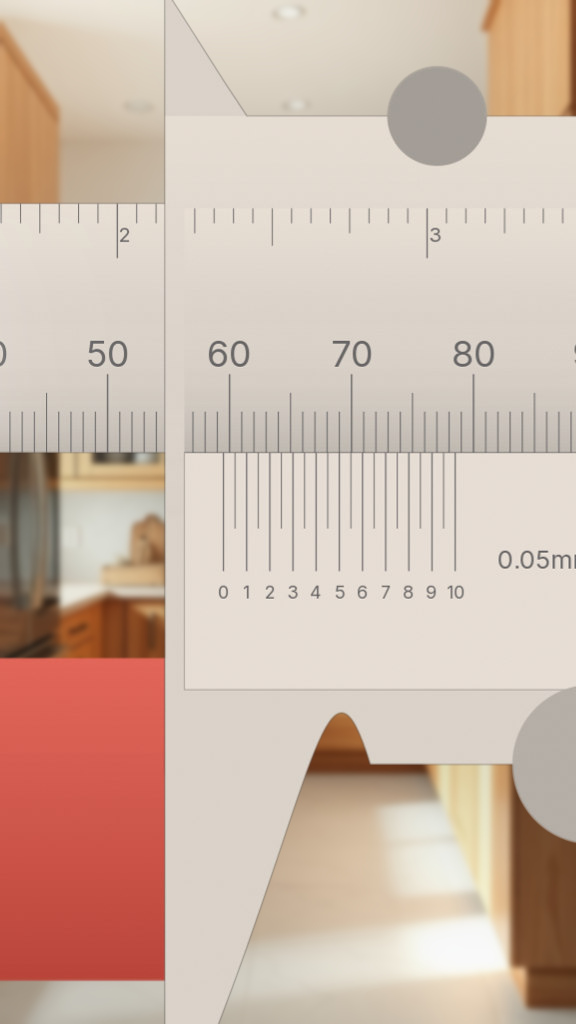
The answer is 59.5 mm
